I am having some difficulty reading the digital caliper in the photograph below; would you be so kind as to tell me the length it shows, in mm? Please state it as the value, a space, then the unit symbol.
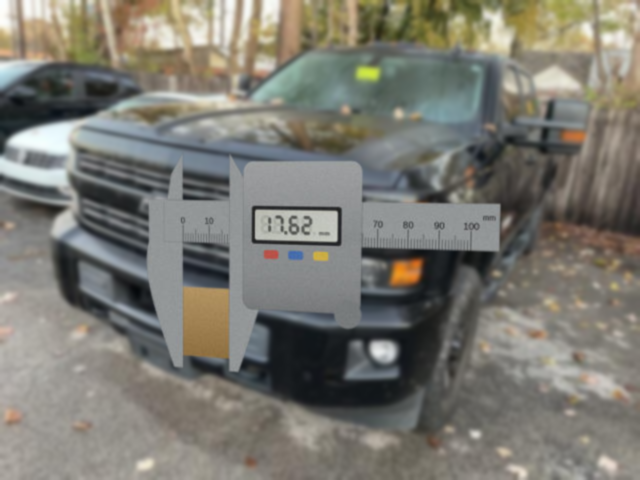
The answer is 17.62 mm
